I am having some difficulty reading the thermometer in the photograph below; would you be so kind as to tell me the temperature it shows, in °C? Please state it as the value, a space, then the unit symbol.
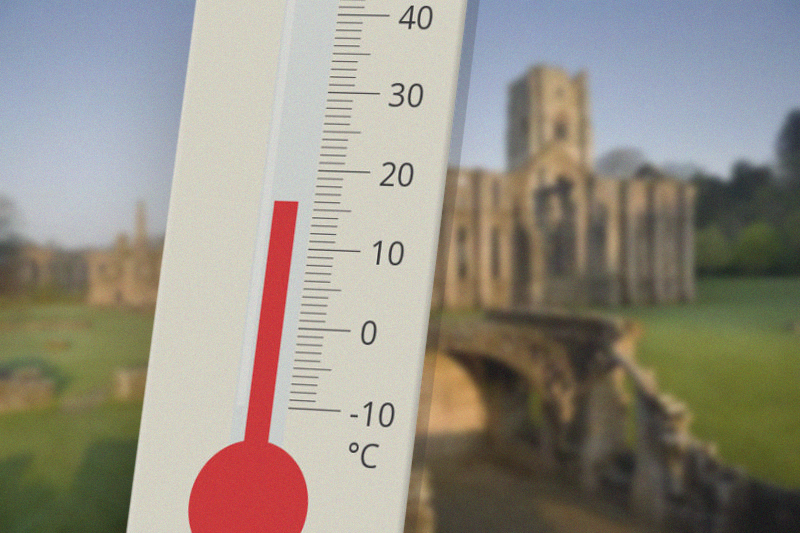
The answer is 16 °C
